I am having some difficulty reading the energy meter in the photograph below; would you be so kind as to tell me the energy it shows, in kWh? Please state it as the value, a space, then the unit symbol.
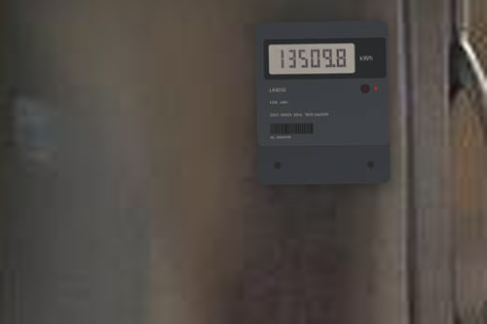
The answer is 13509.8 kWh
